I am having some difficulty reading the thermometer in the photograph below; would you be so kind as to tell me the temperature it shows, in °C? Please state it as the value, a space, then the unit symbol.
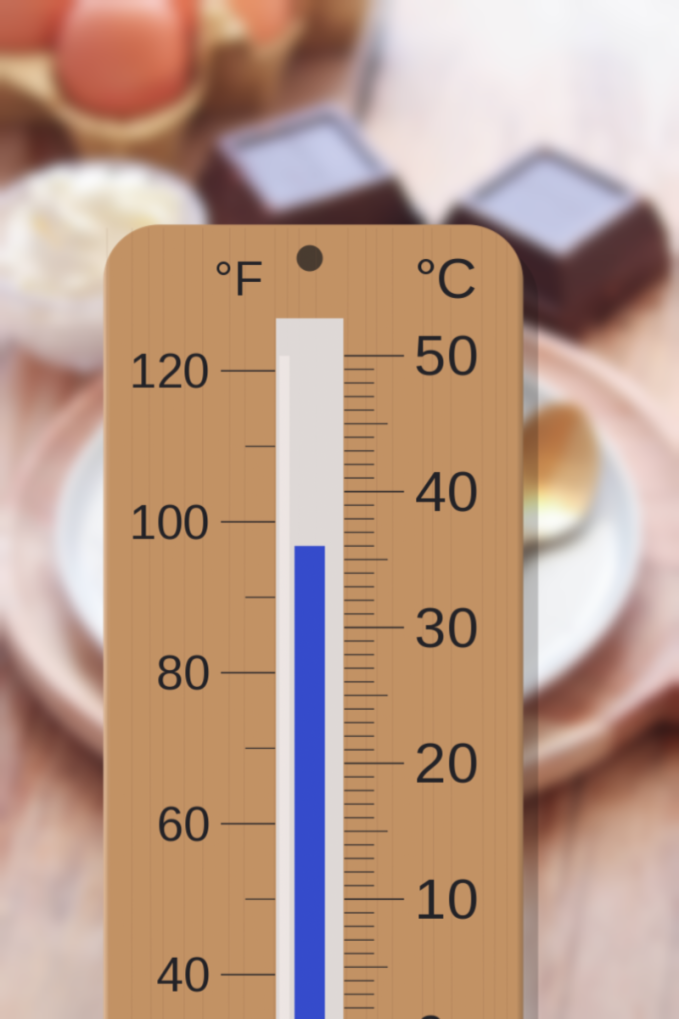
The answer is 36 °C
